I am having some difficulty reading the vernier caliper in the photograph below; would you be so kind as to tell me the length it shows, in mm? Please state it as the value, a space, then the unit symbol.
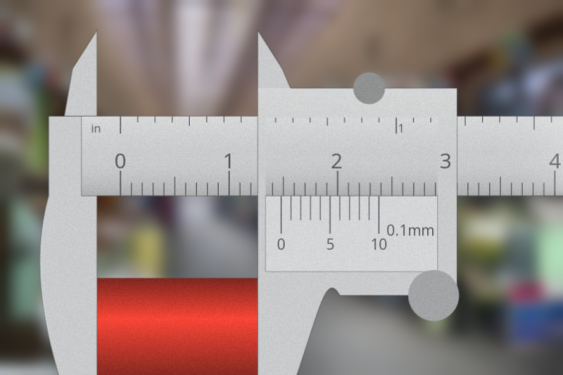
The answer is 14.8 mm
